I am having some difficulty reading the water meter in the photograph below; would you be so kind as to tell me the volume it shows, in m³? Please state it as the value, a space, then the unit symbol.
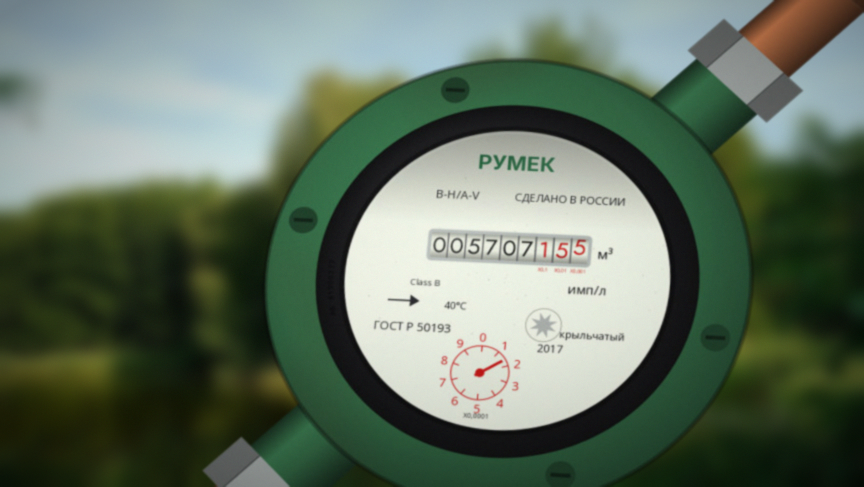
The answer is 5707.1551 m³
